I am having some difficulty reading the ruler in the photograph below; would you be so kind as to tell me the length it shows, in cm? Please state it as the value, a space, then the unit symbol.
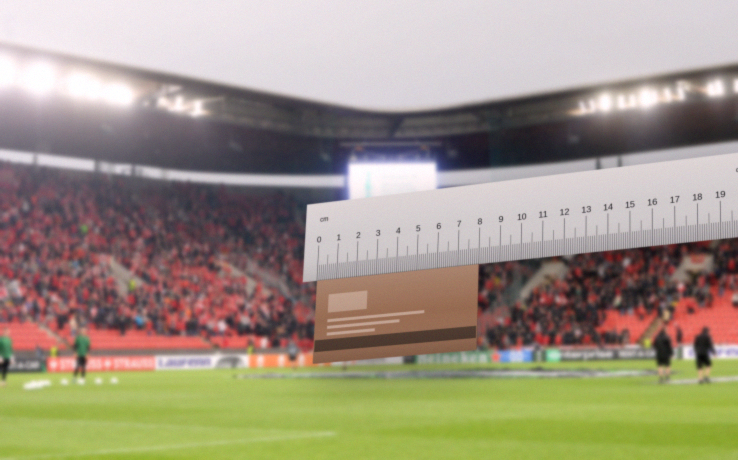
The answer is 8 cm
